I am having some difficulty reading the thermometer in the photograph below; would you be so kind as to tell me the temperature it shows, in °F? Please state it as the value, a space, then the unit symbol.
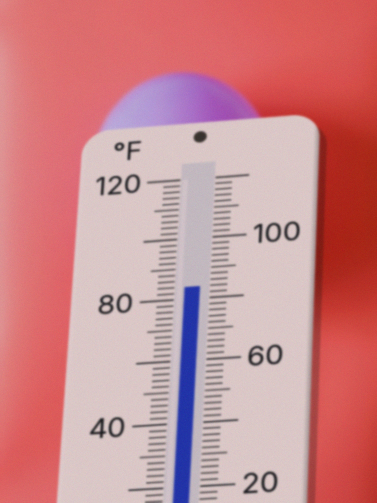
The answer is 84 °F
